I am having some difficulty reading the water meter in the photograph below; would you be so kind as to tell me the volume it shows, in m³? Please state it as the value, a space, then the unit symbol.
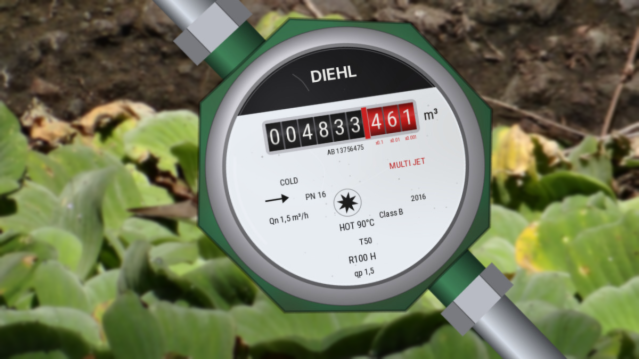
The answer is 4833.461 m³
